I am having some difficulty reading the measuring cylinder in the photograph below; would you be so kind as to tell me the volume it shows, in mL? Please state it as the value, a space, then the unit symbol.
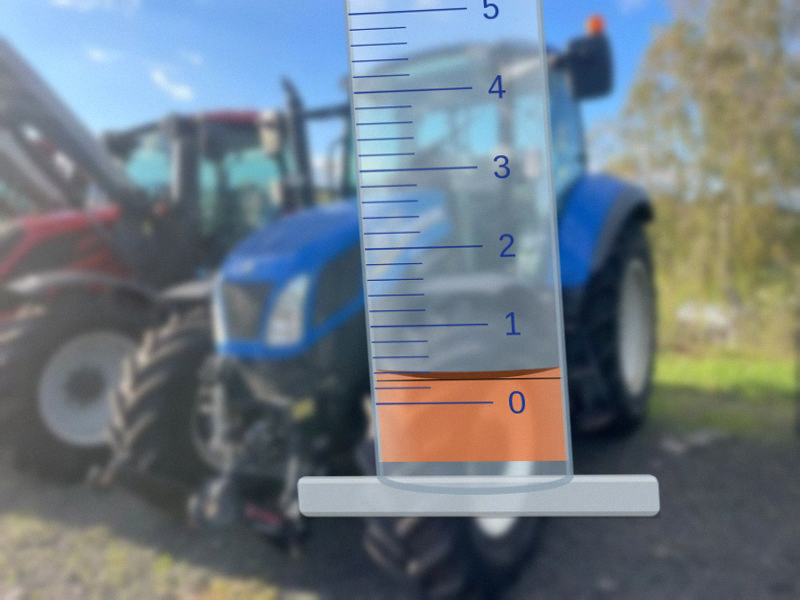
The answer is 0.3 mL
